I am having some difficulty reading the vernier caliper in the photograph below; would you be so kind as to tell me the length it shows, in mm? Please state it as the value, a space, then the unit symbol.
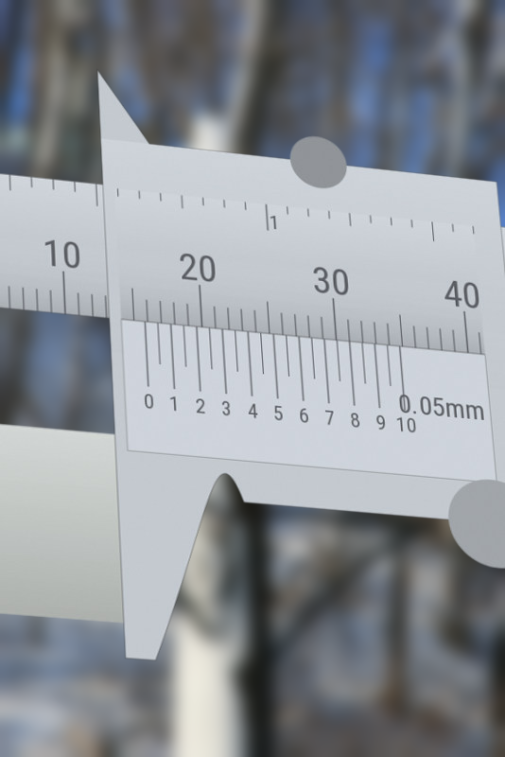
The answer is 15.8 mm
